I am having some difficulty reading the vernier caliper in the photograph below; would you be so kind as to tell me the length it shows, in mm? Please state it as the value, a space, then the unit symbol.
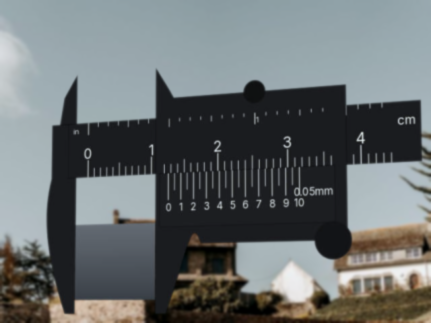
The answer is 12.6 mm
